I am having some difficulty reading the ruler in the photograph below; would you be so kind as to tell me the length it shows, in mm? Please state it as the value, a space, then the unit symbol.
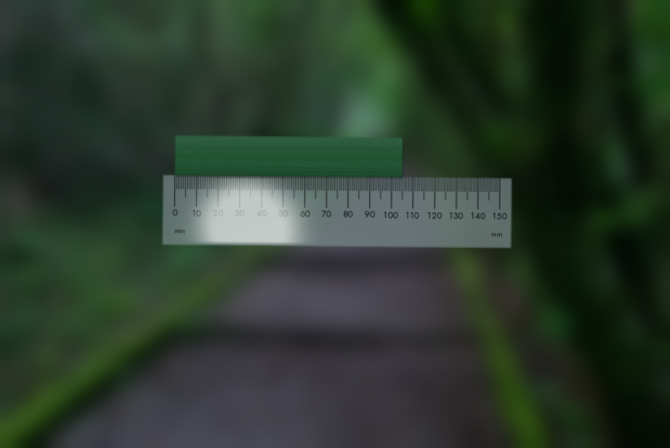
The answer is 105 mm
